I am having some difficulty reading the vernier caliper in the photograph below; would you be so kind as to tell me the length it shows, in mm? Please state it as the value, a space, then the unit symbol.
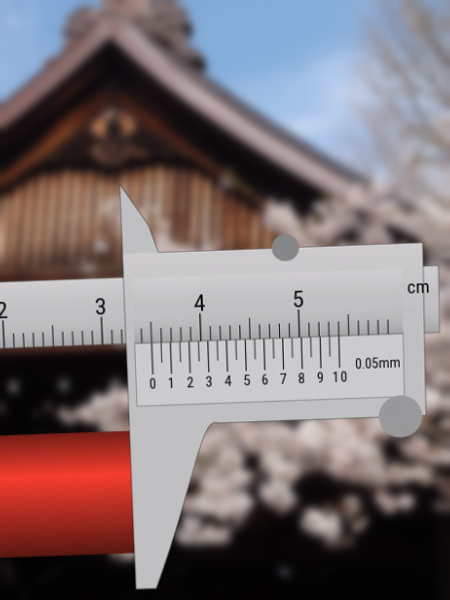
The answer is 35.0 mm
